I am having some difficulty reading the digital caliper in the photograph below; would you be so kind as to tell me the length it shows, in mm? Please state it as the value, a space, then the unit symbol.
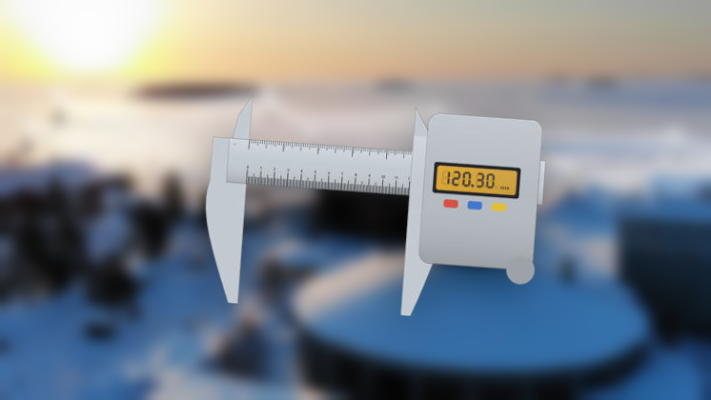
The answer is 120.30 mm
